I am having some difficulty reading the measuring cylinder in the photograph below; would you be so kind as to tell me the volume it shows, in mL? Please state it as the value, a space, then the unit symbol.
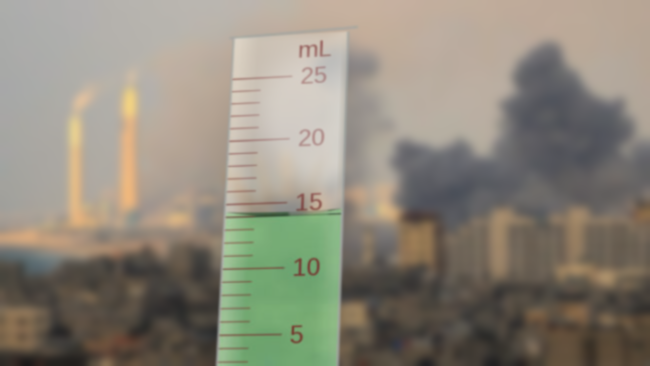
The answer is 14 mL
